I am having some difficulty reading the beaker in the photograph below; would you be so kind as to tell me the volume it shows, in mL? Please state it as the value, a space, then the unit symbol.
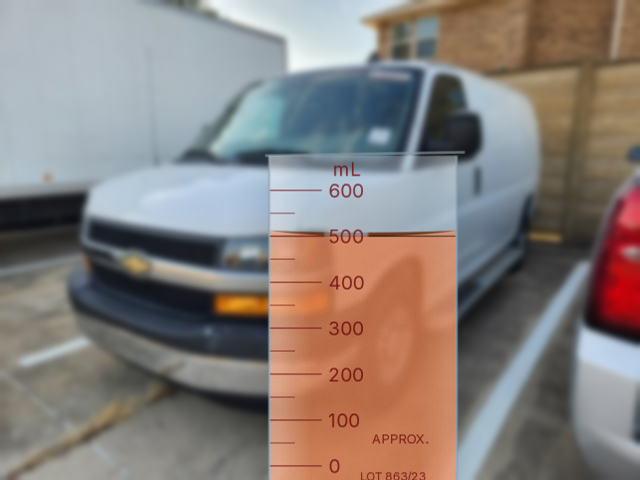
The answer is 500 mL
